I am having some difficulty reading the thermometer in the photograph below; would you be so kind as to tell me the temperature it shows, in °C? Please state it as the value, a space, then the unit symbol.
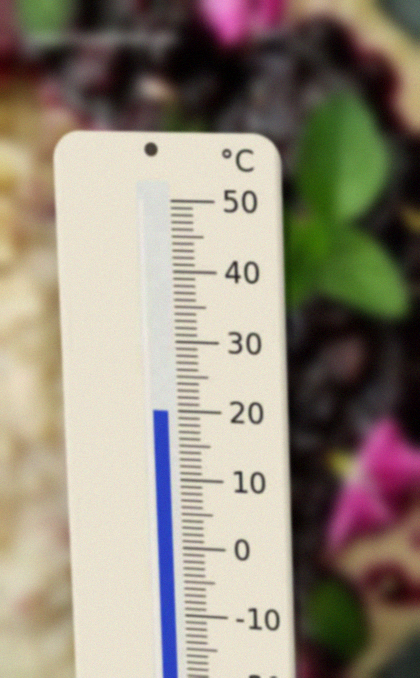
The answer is 20 °C
